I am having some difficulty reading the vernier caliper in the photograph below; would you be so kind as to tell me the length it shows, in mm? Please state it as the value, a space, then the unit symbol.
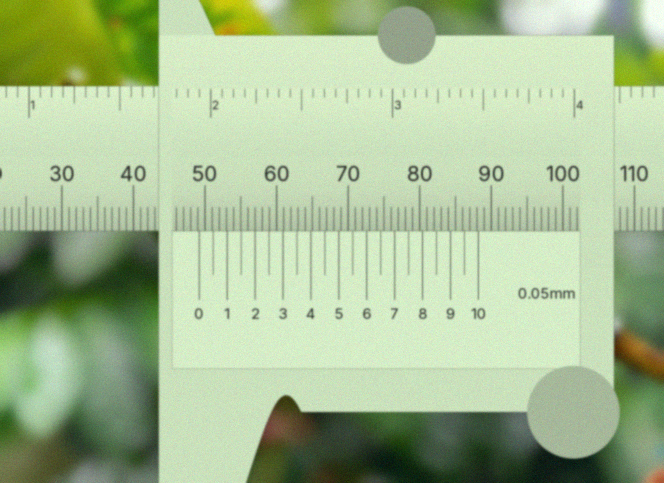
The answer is 49.2 mm
